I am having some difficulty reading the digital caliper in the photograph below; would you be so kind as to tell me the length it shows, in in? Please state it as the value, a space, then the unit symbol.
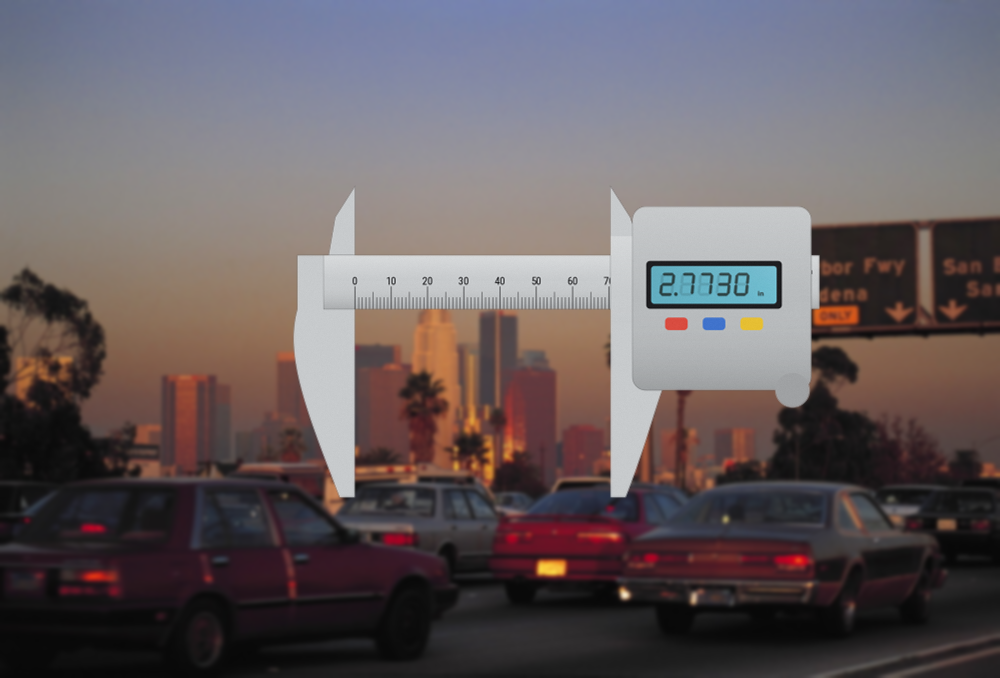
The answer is 2.7730 in
